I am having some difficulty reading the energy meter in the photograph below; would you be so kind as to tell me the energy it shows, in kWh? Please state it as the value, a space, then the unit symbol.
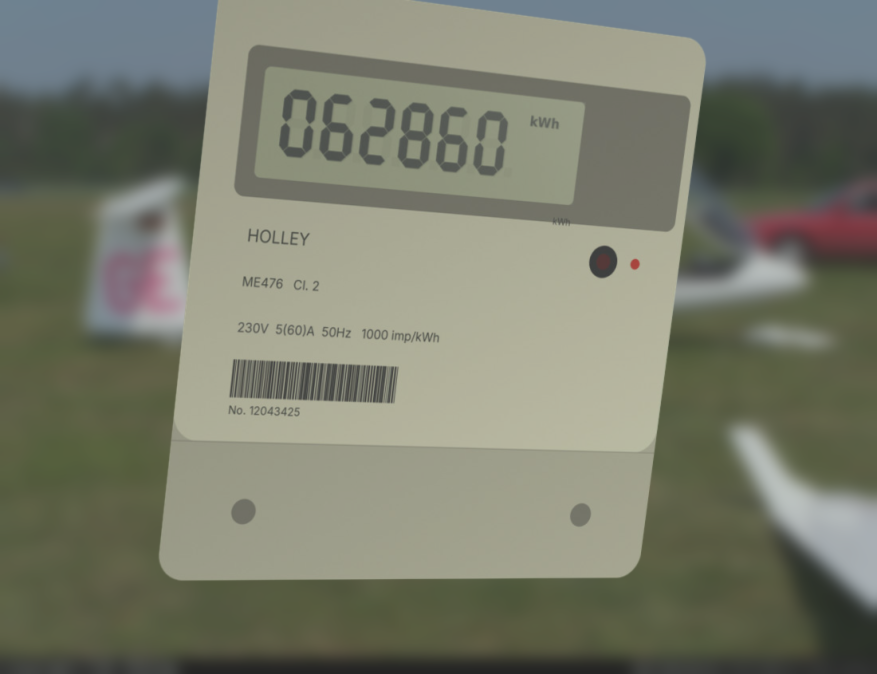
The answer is 62860 kWh
